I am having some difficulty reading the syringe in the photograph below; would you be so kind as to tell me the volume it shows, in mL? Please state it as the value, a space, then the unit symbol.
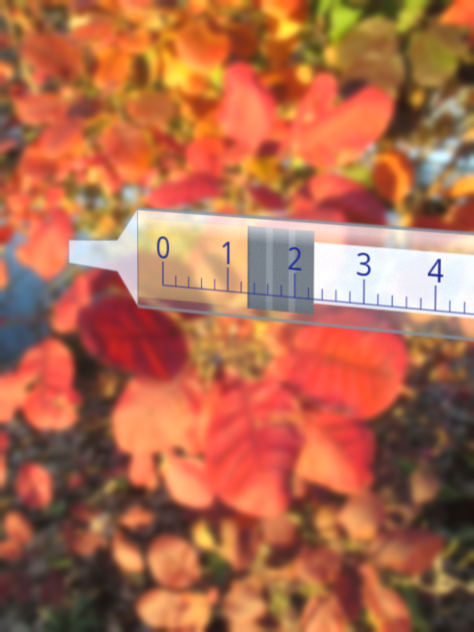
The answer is 1.3 mL
